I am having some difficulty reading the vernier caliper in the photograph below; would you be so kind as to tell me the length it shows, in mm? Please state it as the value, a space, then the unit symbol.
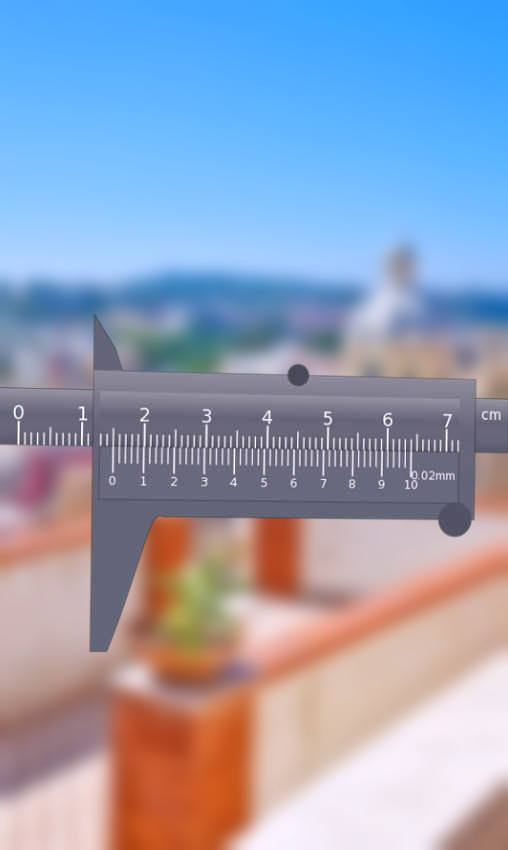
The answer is 15.0 mm
